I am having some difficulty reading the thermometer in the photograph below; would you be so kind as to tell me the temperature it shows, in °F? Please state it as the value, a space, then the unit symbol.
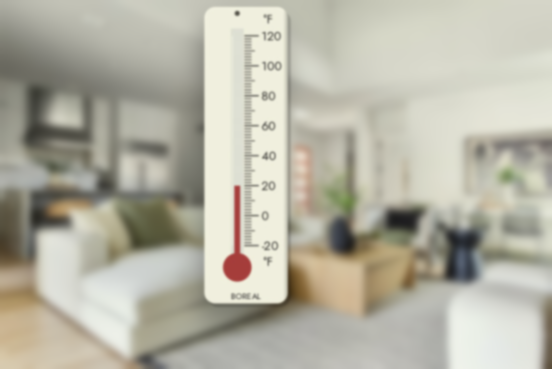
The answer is 20 °F
